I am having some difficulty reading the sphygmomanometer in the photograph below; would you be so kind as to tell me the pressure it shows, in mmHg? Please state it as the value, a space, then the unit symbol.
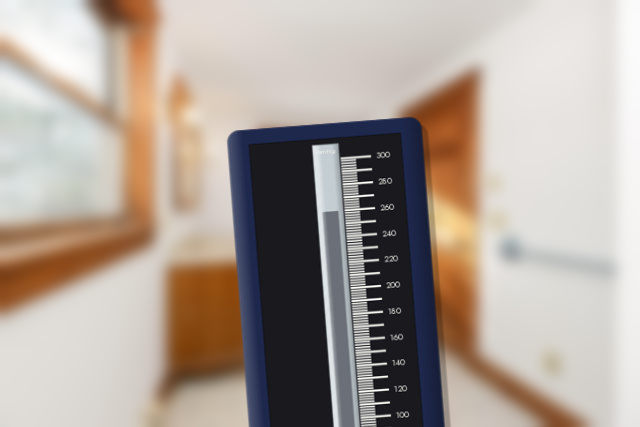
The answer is 260 mmHg
